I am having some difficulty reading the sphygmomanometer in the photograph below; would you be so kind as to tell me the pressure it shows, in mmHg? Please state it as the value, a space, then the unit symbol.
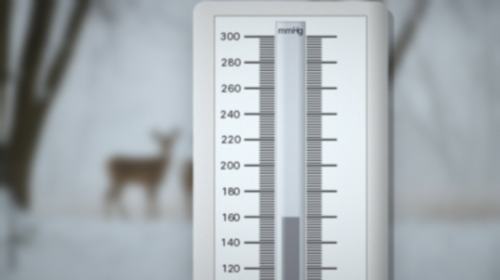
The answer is 160 mmHg
